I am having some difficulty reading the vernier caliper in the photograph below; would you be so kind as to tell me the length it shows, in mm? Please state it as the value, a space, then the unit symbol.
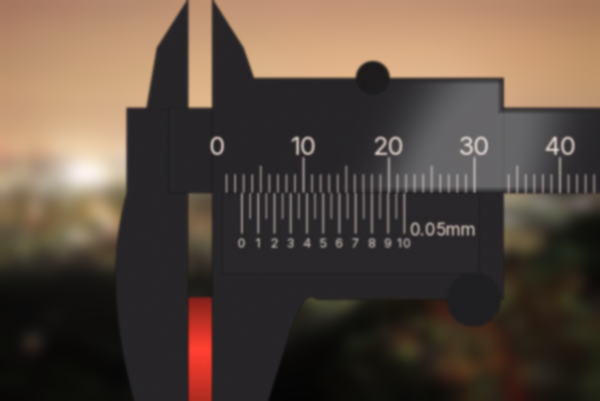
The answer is 2.8 mm
